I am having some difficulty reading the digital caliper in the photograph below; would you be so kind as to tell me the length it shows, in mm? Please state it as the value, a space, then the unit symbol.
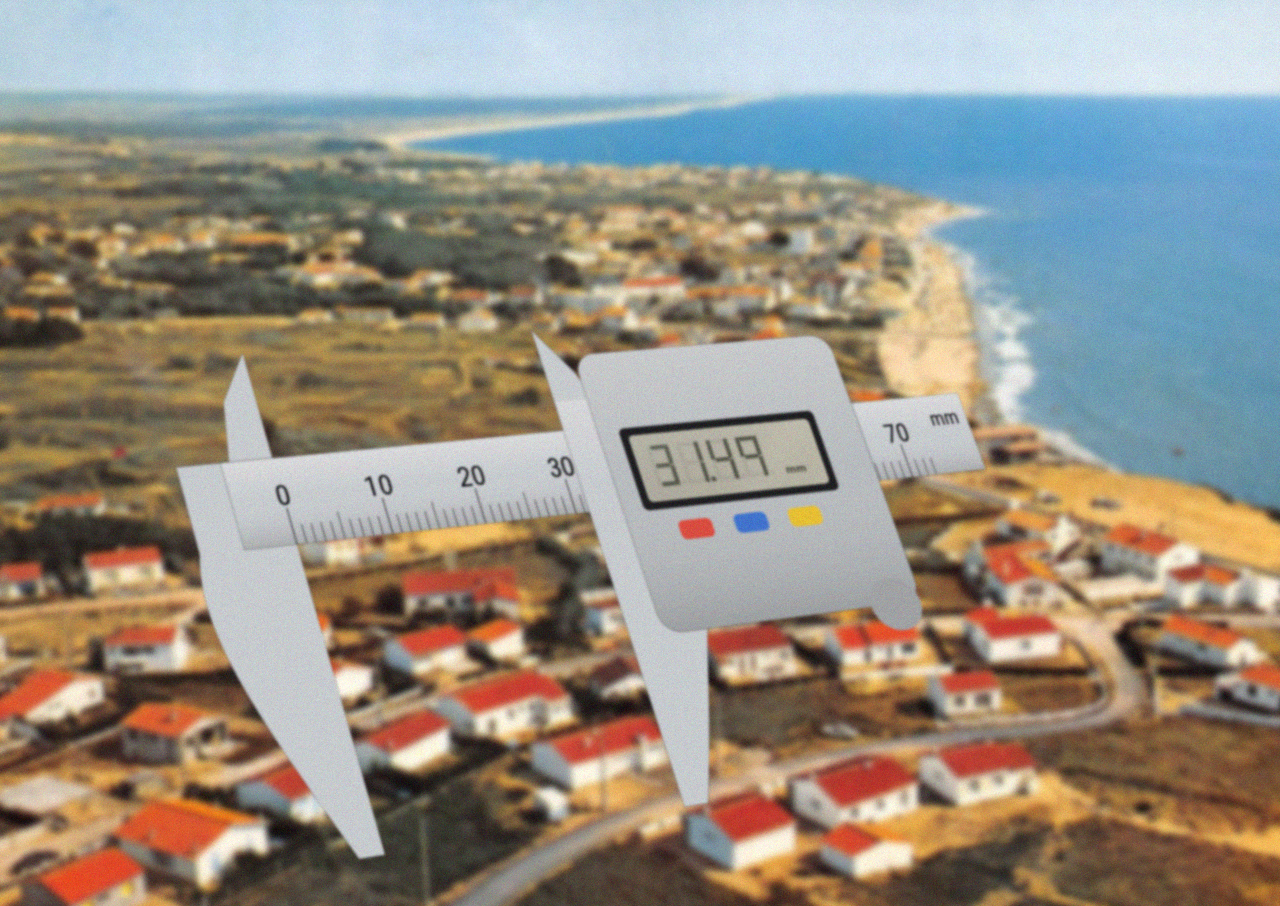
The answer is 31.49 mm
